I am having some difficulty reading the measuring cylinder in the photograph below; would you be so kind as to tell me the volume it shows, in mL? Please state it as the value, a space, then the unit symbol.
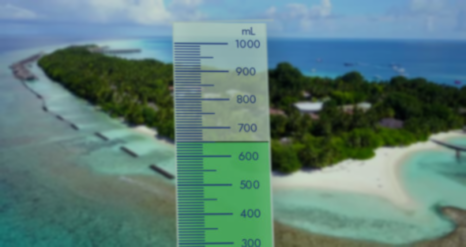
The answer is 650 mL
